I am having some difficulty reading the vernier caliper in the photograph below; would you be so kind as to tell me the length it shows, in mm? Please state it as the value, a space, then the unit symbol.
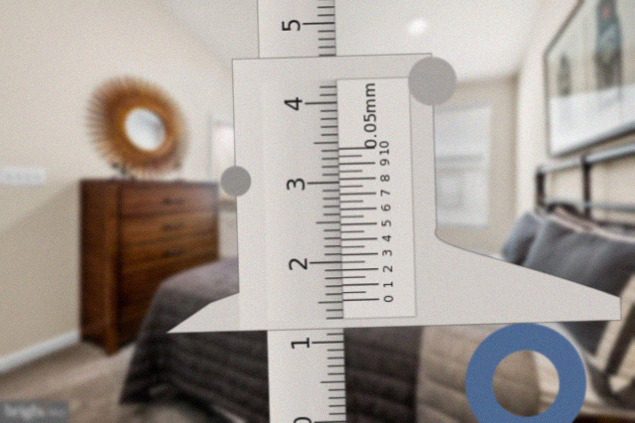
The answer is 15.2 mm
